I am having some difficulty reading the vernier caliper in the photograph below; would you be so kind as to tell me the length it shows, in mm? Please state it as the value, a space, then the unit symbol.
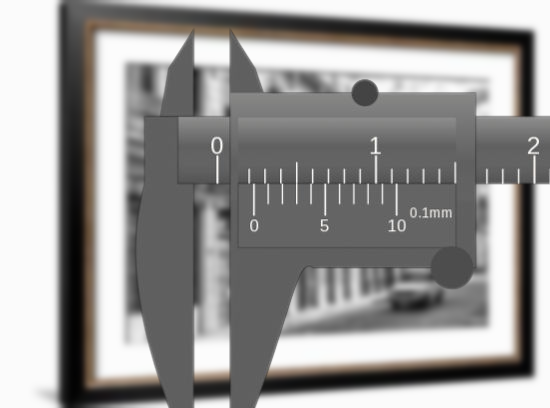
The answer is 2.3 mm
